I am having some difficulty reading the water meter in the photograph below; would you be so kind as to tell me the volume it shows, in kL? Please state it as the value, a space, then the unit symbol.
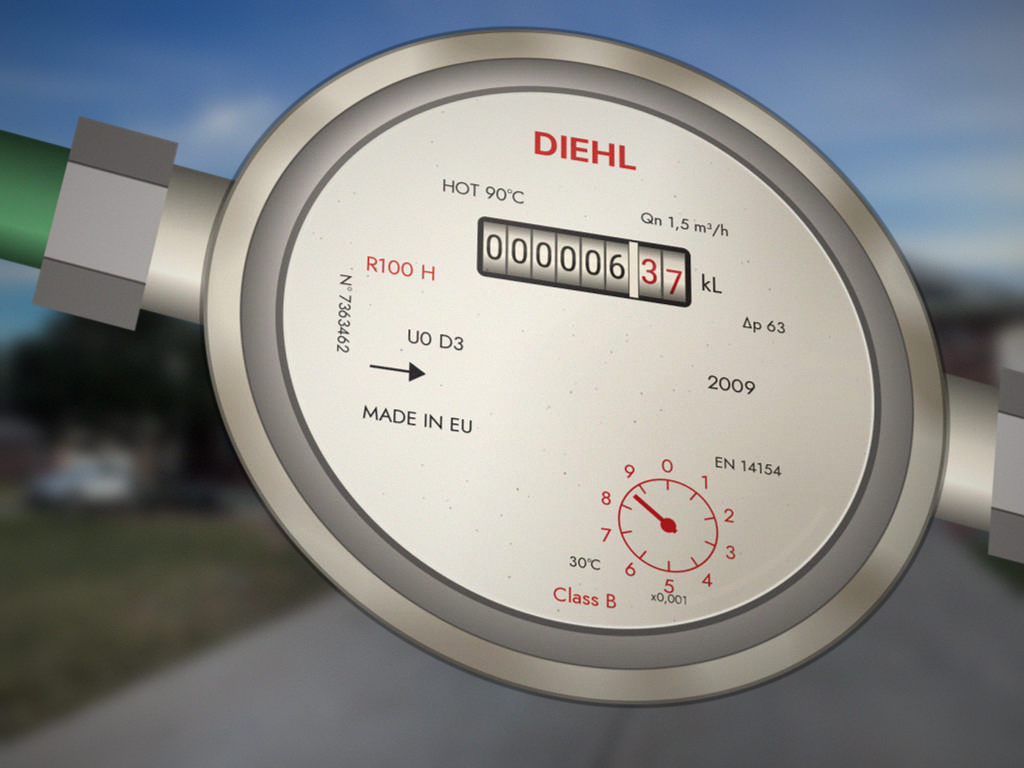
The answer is 6.368 kL
